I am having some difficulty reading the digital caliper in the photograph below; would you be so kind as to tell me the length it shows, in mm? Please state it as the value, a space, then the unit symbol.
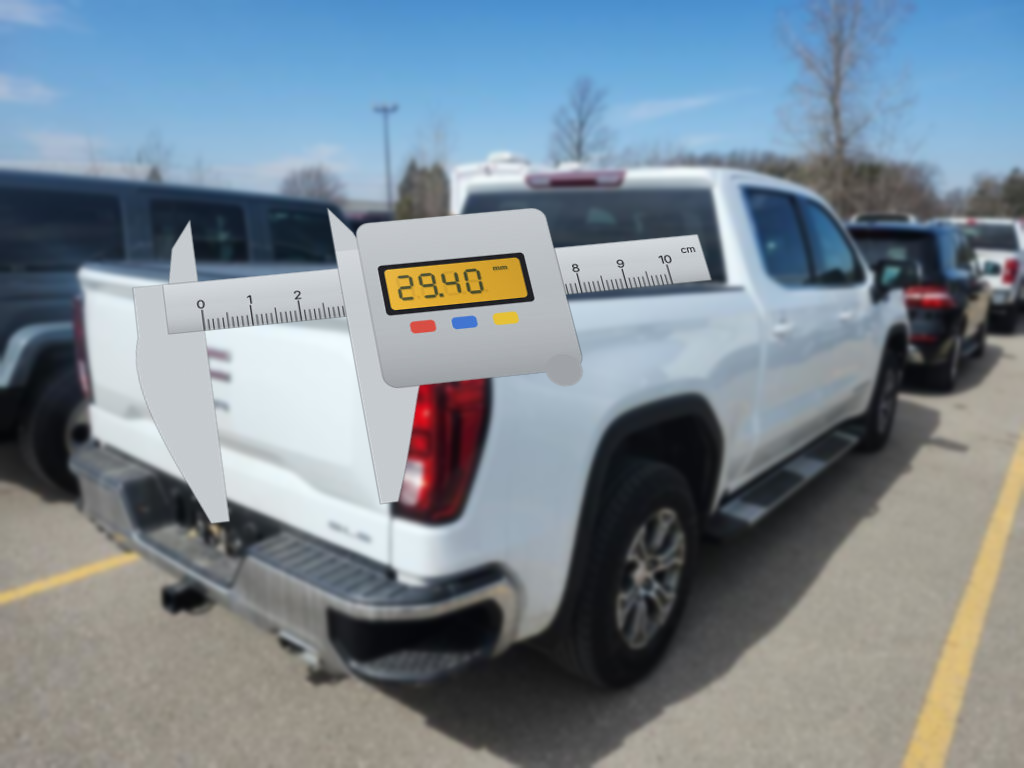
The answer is 29.40 mm
